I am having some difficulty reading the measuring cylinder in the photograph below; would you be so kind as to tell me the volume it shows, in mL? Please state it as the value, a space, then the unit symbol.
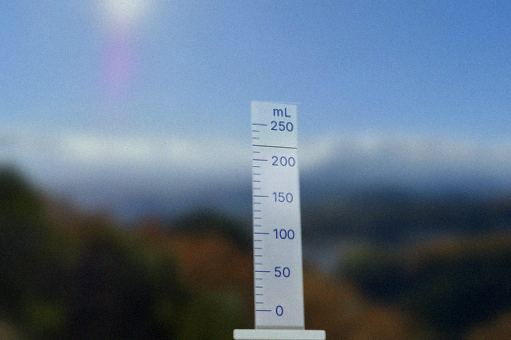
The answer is 220 mL
